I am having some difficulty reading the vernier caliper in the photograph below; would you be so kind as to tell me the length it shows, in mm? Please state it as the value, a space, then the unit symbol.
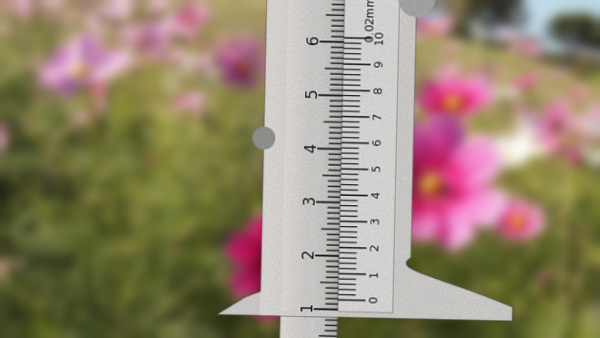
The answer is 11.8 mm
